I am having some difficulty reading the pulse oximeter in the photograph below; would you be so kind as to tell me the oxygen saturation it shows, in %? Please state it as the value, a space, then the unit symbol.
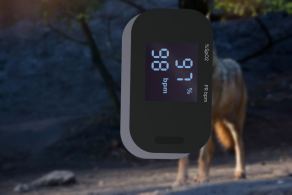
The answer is 97 %
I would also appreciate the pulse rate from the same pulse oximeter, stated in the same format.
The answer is 98 bpm
